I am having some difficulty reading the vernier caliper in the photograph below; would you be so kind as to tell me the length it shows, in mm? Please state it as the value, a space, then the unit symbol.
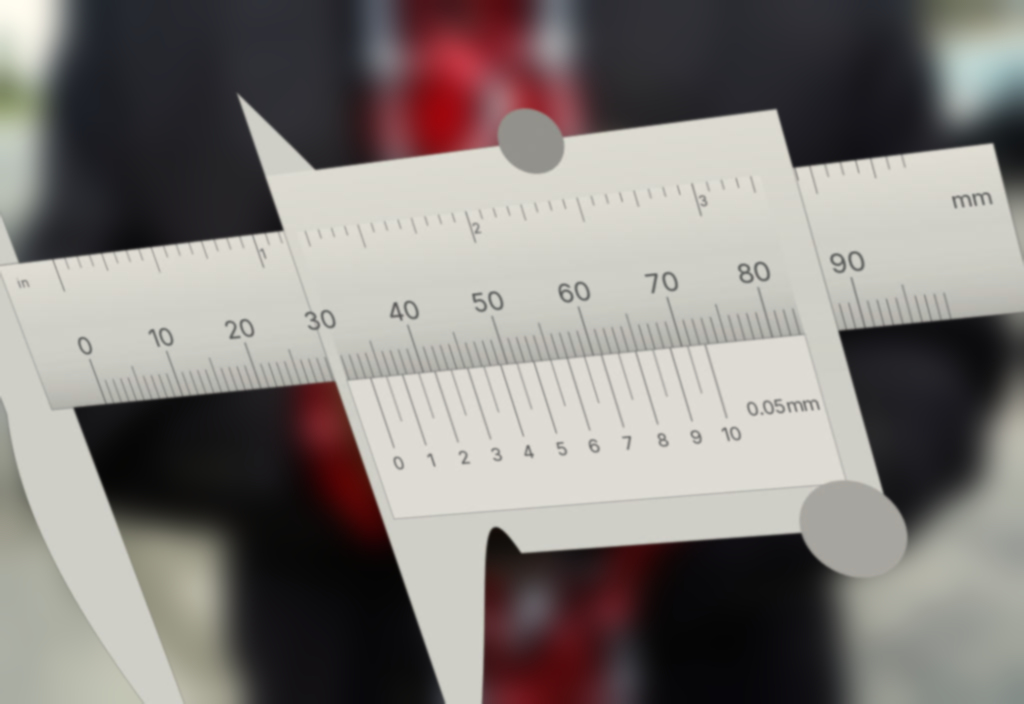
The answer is 33.6 mm
